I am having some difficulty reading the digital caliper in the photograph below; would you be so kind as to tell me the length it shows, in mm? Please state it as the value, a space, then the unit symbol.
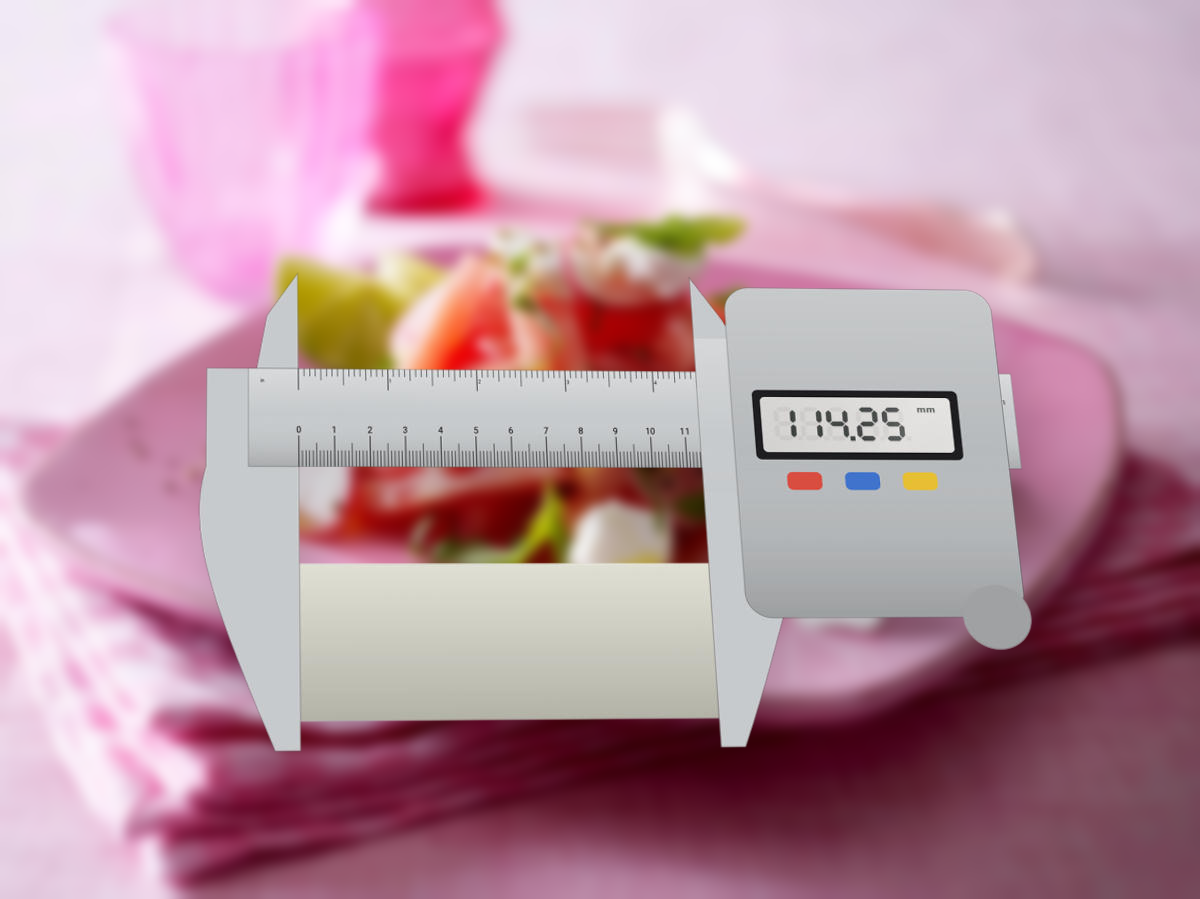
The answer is 114.25 mm
